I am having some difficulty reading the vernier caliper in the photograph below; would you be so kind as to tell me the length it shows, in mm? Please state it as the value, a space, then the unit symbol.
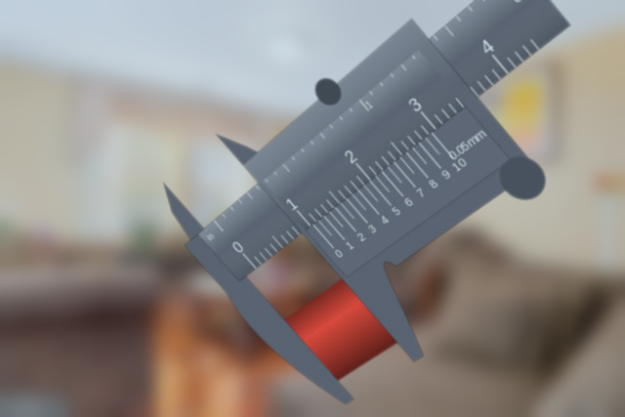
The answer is 10.4 mm
